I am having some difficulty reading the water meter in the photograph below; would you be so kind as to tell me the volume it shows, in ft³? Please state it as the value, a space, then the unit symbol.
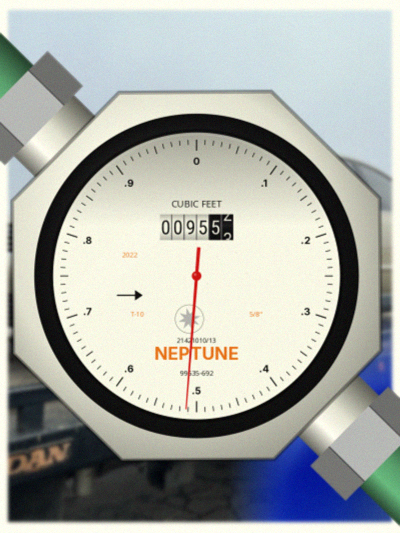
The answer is 9552.51 ft³
